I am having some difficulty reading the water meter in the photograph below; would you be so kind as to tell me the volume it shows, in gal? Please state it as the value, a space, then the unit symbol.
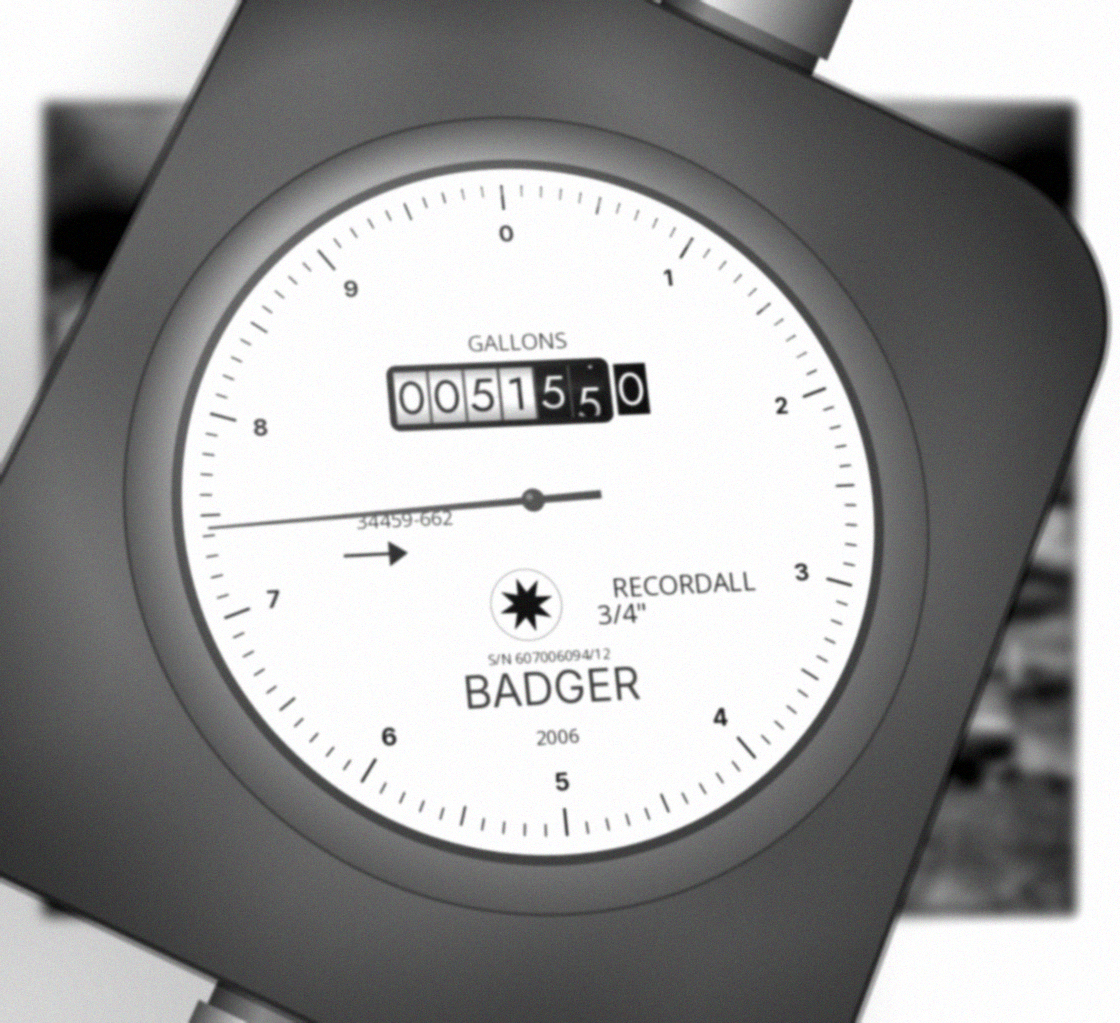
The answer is 51547.4 gal
